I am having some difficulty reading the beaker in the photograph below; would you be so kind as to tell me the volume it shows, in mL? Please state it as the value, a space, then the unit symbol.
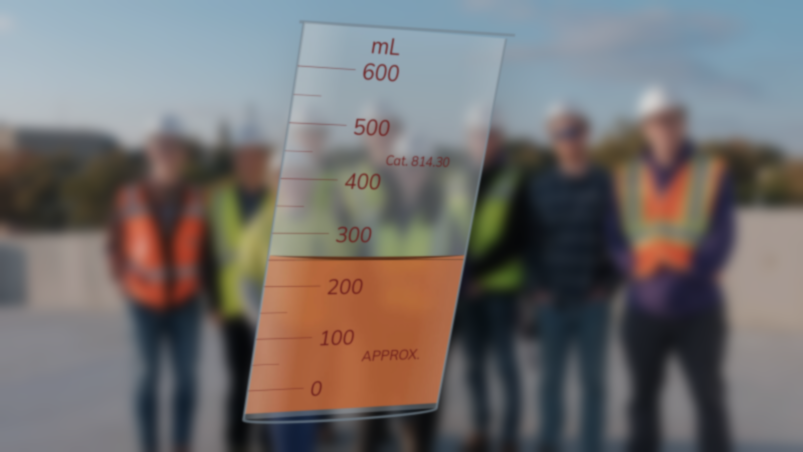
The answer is 250 mL
